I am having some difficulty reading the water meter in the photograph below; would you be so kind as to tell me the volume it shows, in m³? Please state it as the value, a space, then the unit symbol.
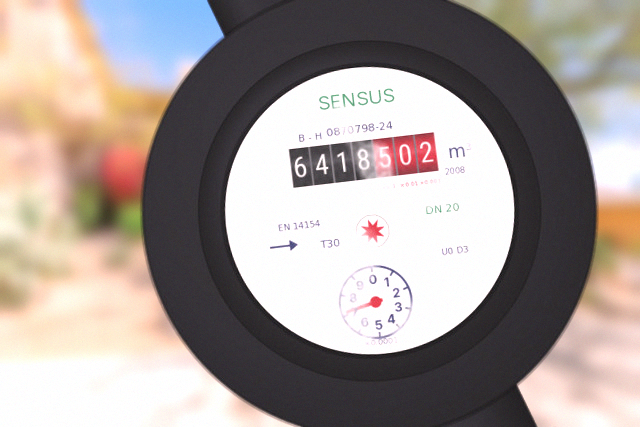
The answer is 6418.5027 m³
